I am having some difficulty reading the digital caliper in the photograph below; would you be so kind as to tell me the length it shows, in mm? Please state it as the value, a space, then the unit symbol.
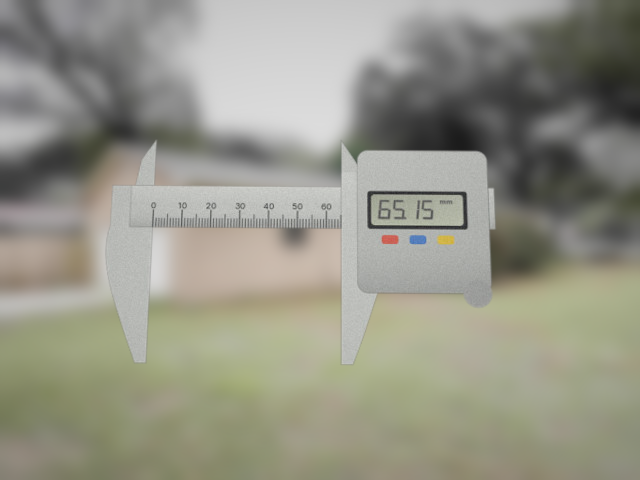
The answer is 65.15 mm
